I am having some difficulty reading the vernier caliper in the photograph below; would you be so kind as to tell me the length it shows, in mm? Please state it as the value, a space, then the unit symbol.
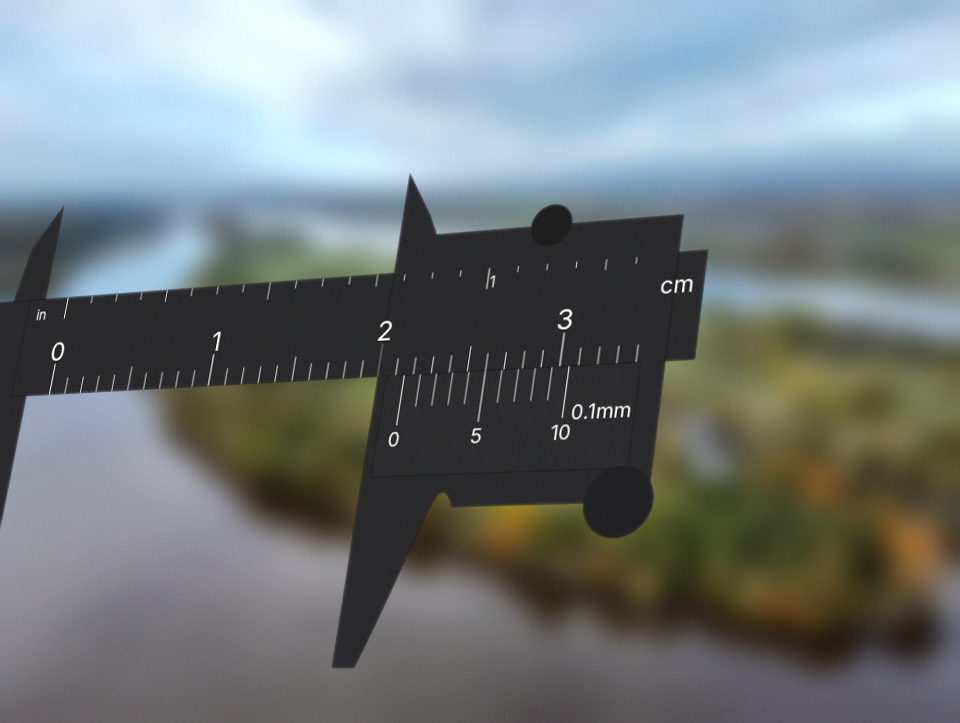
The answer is 21.5 mm
